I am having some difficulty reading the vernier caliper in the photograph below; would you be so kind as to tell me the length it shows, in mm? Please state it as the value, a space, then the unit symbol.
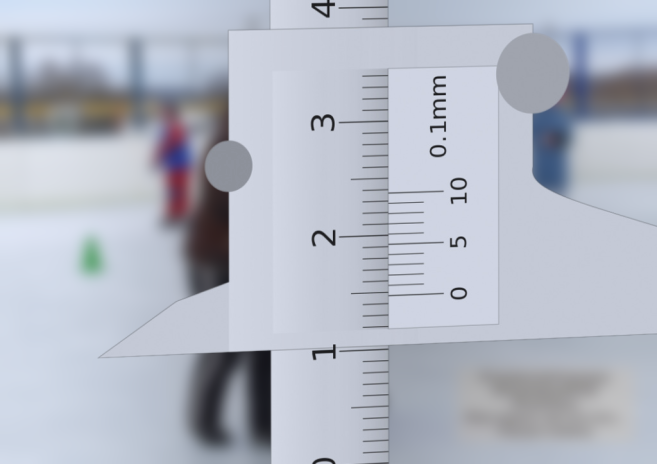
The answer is 14.7 mm
